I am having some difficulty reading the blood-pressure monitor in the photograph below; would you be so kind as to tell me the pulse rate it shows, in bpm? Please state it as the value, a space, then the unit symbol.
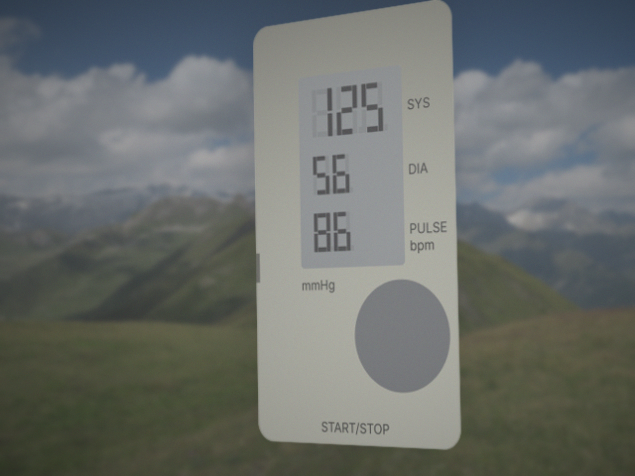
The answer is 86 bpm
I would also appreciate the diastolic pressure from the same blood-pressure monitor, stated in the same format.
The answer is 56 mmHg
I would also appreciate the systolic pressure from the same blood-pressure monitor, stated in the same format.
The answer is 125 mmHg
